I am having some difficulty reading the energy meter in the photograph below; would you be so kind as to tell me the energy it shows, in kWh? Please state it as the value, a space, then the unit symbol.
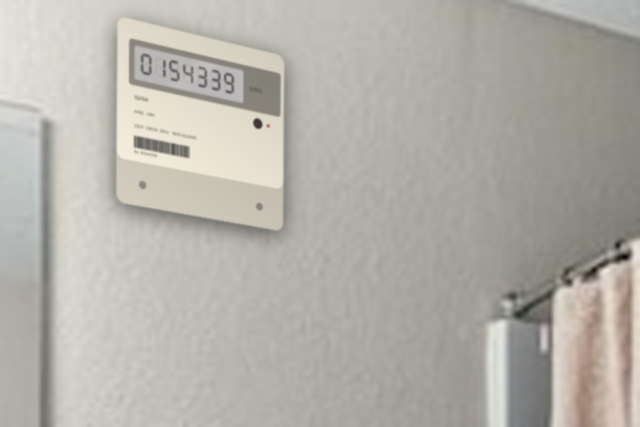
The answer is 154339 kWh
